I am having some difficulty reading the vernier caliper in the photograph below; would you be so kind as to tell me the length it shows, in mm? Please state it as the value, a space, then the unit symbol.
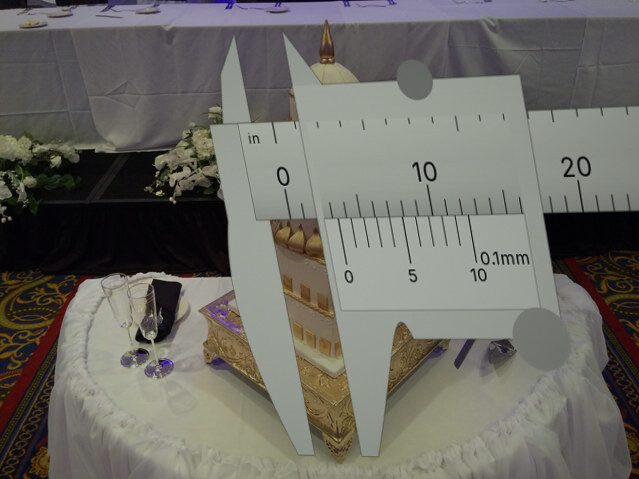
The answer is 3.4 mm
